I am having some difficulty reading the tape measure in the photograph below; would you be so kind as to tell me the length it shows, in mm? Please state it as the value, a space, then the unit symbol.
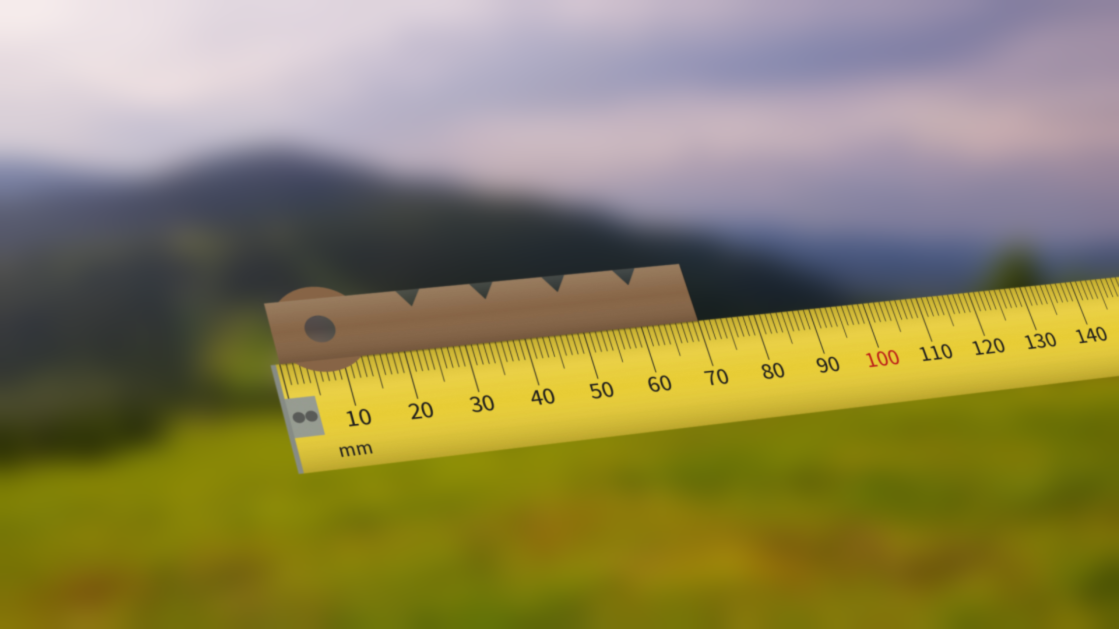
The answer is 70 mm
